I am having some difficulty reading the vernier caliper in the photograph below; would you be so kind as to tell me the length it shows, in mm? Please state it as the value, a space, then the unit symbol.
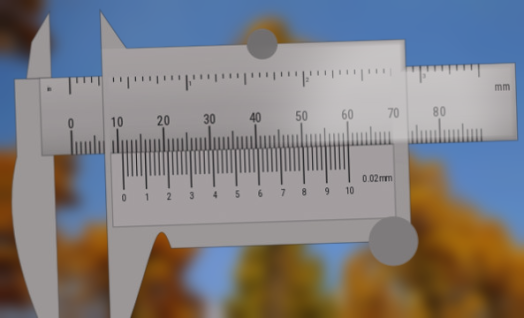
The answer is 11.0 mm
